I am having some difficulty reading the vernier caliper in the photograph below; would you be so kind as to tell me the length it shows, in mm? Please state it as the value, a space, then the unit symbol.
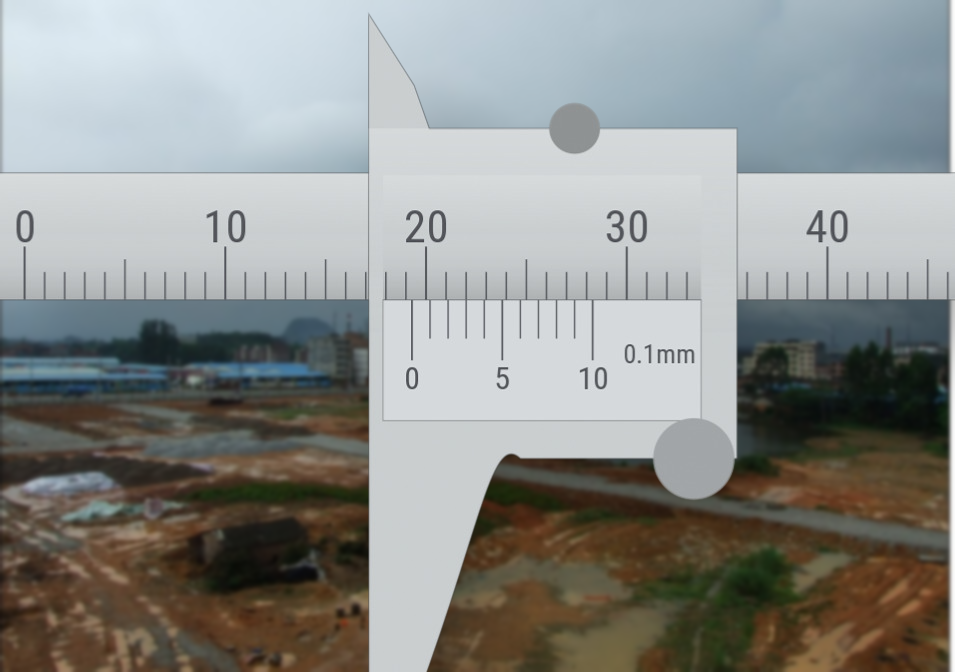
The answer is 19.3 mm
